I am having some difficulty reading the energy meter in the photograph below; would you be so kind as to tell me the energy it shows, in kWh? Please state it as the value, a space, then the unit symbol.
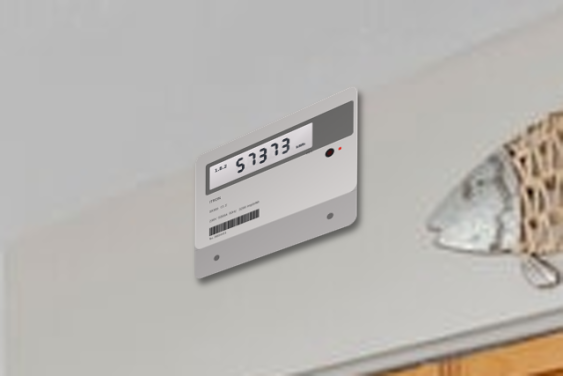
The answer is 57373 kWh
